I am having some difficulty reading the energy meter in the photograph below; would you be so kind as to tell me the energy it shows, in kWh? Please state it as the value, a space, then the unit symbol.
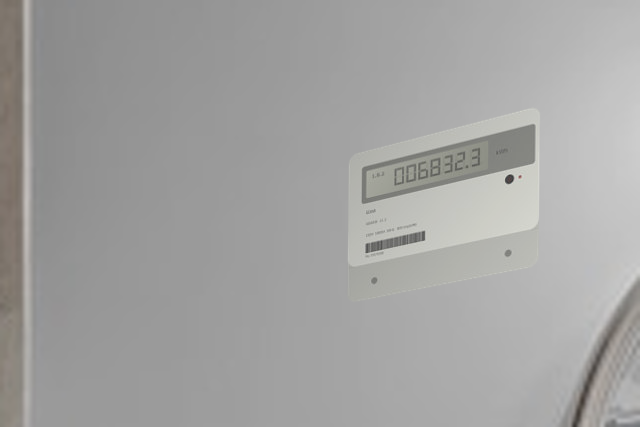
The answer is 6832.3 kWh
